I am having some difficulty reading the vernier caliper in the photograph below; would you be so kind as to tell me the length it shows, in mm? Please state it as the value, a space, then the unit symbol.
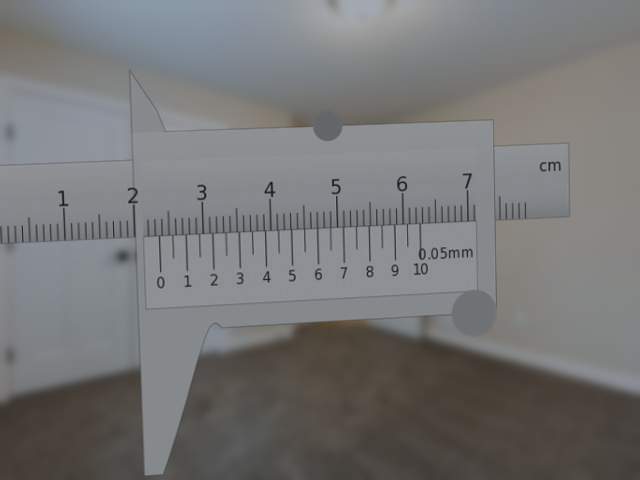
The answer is 23.6 mm
